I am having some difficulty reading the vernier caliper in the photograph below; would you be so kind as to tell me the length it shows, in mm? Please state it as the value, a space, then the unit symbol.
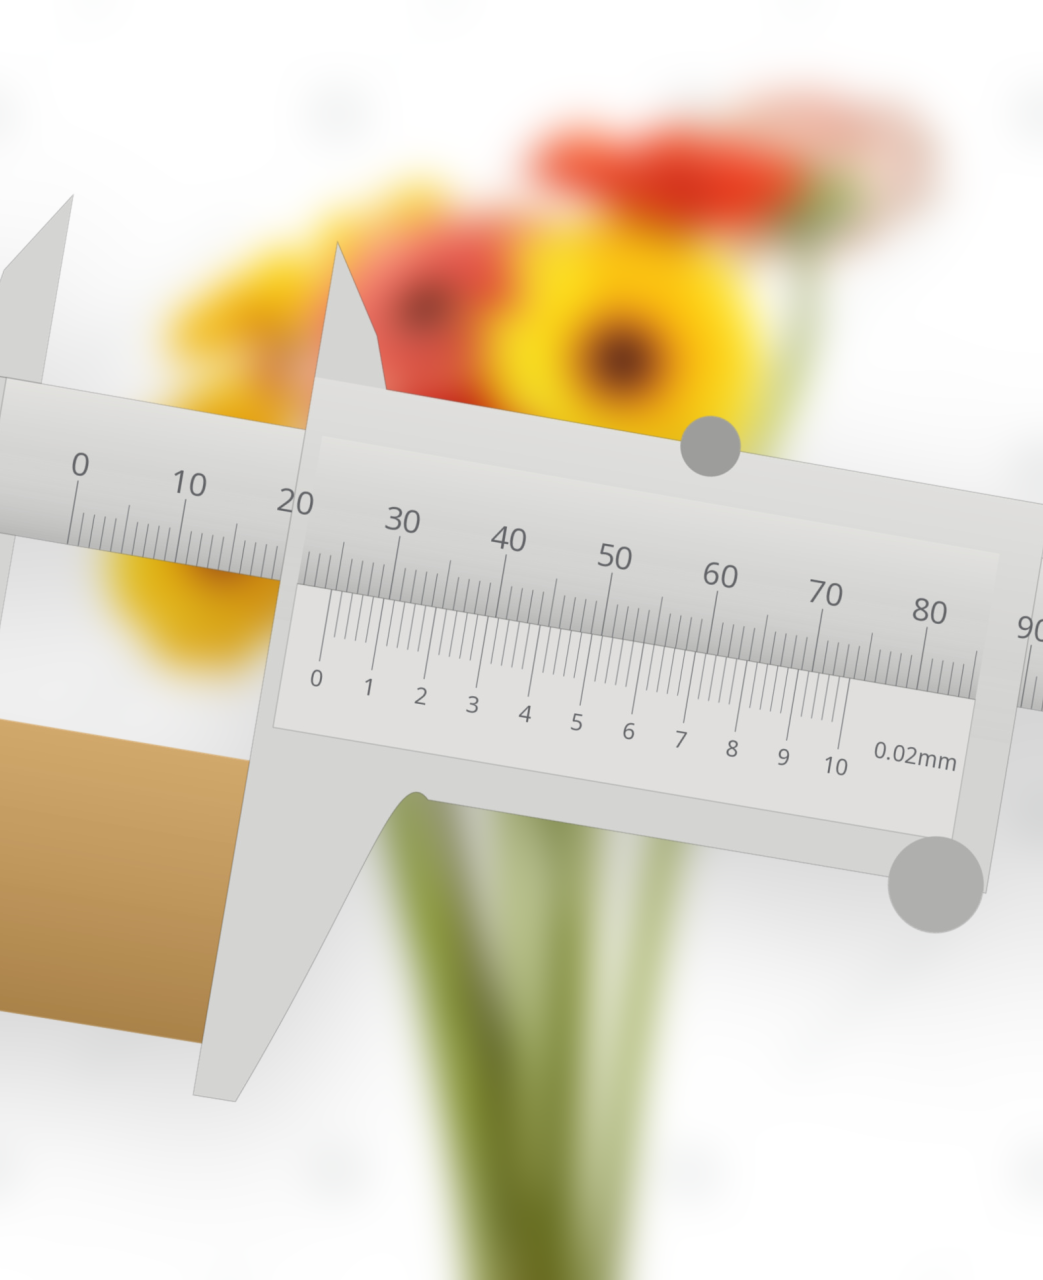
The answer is 24.6 mm
